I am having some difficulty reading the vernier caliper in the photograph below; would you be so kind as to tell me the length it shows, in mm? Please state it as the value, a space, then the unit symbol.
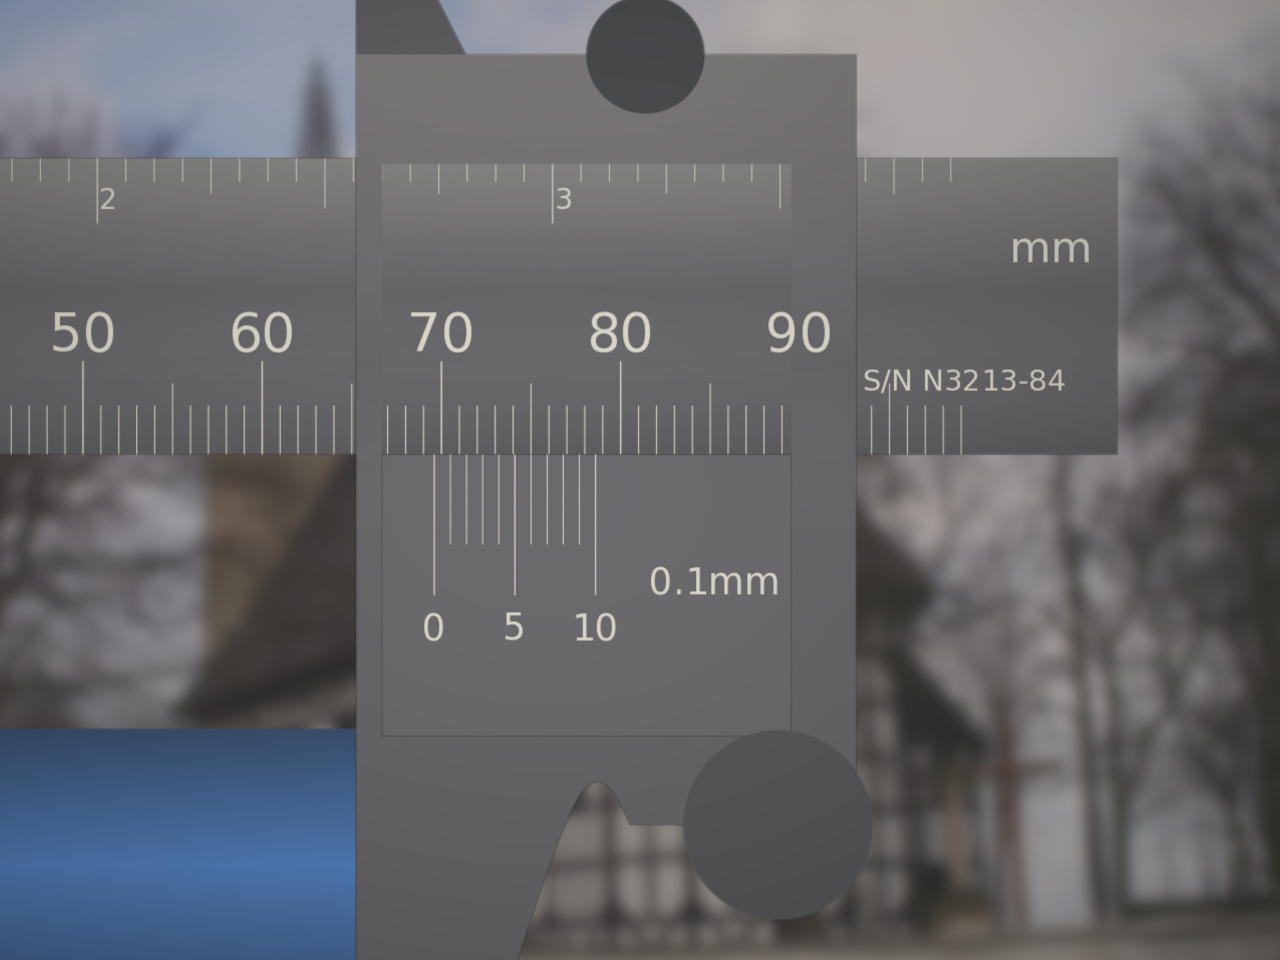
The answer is 69.6 mm
